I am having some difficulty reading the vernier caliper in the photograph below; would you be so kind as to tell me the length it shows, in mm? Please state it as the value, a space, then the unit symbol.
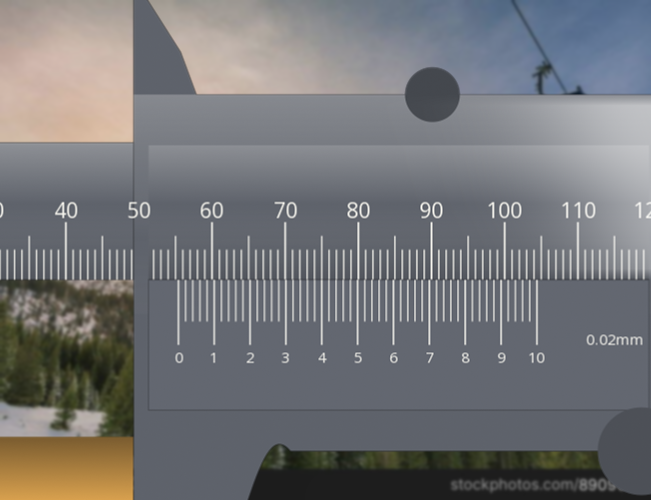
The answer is 55.4 mm
